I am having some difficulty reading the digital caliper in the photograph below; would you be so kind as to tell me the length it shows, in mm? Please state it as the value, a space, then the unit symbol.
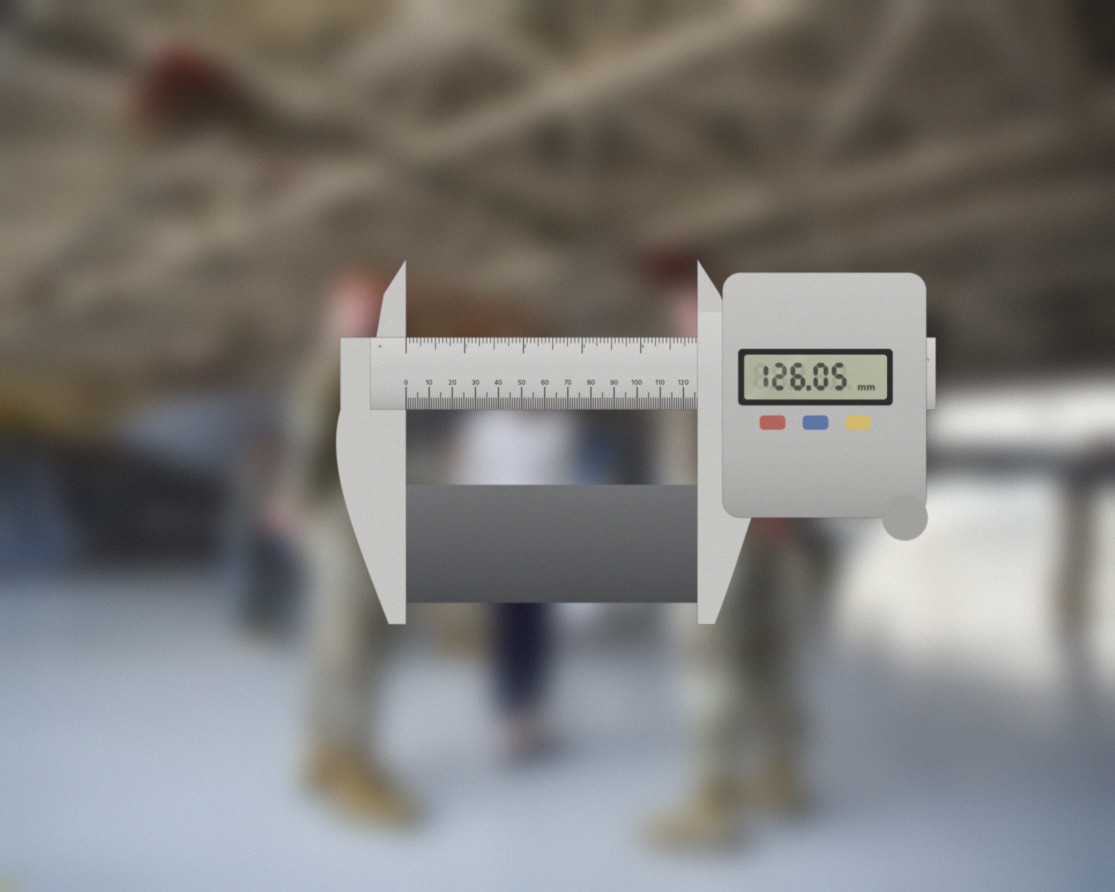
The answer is 126.05 mm
